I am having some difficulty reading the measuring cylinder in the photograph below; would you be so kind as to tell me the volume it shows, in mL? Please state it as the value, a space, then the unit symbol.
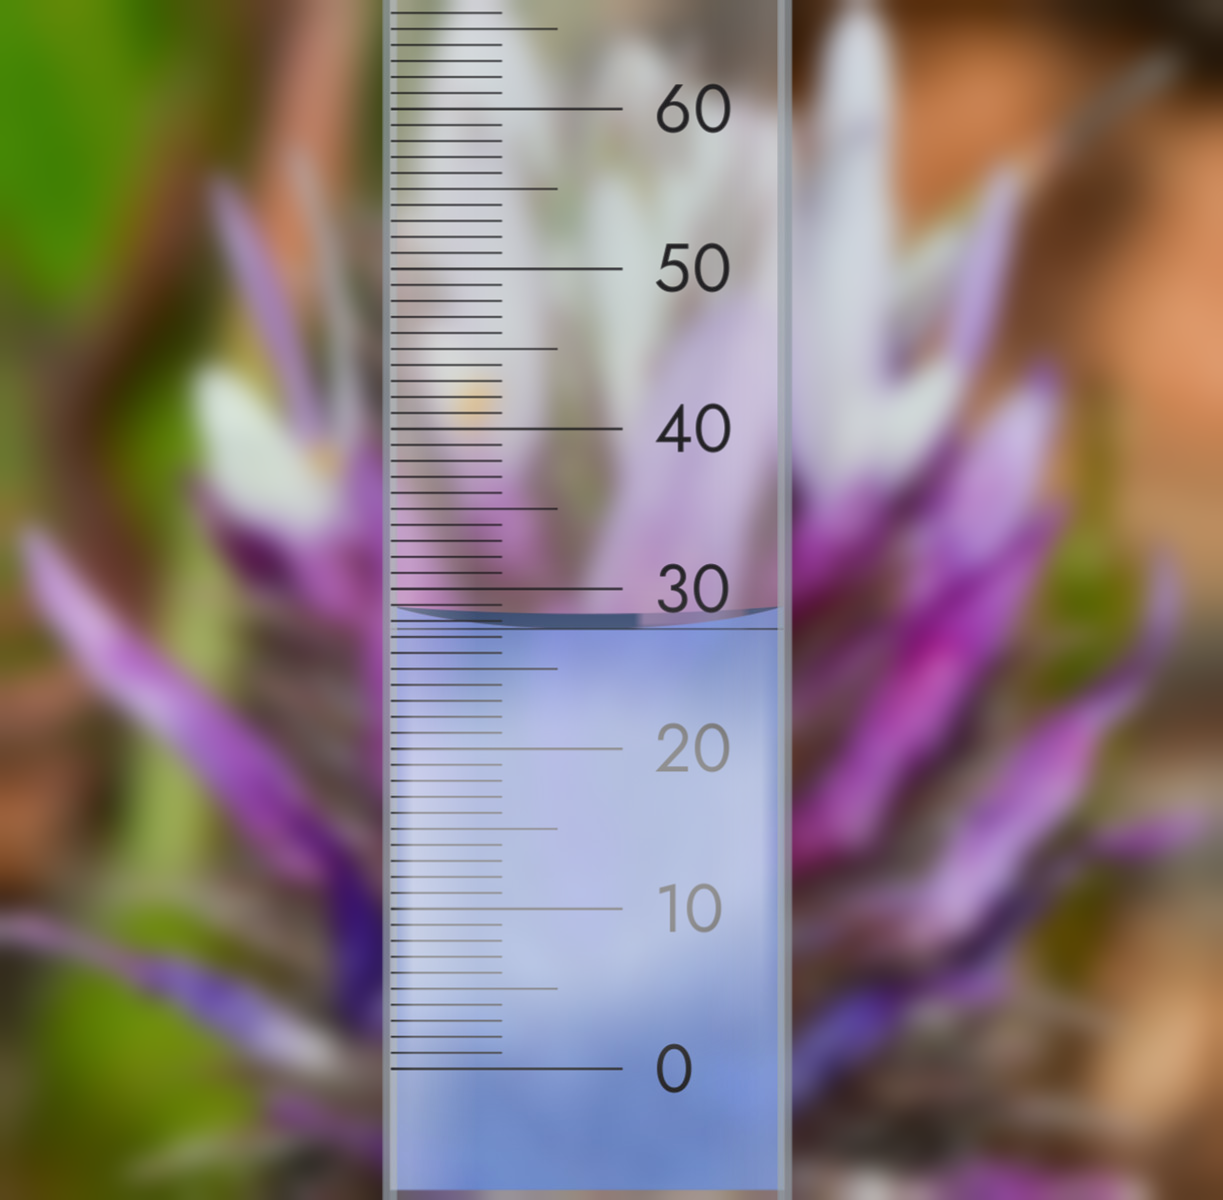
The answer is 27.5 mL
